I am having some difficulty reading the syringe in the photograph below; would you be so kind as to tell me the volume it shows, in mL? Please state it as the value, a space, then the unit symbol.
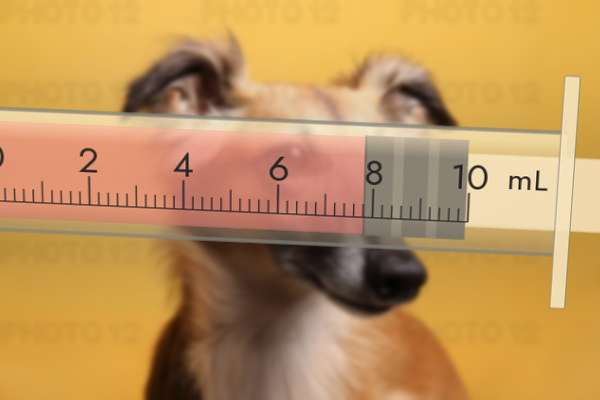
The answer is 7.8 mL
